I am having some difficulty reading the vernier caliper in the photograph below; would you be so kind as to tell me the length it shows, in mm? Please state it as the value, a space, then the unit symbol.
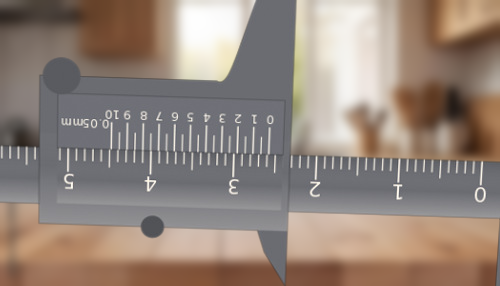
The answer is 25.8 mm
